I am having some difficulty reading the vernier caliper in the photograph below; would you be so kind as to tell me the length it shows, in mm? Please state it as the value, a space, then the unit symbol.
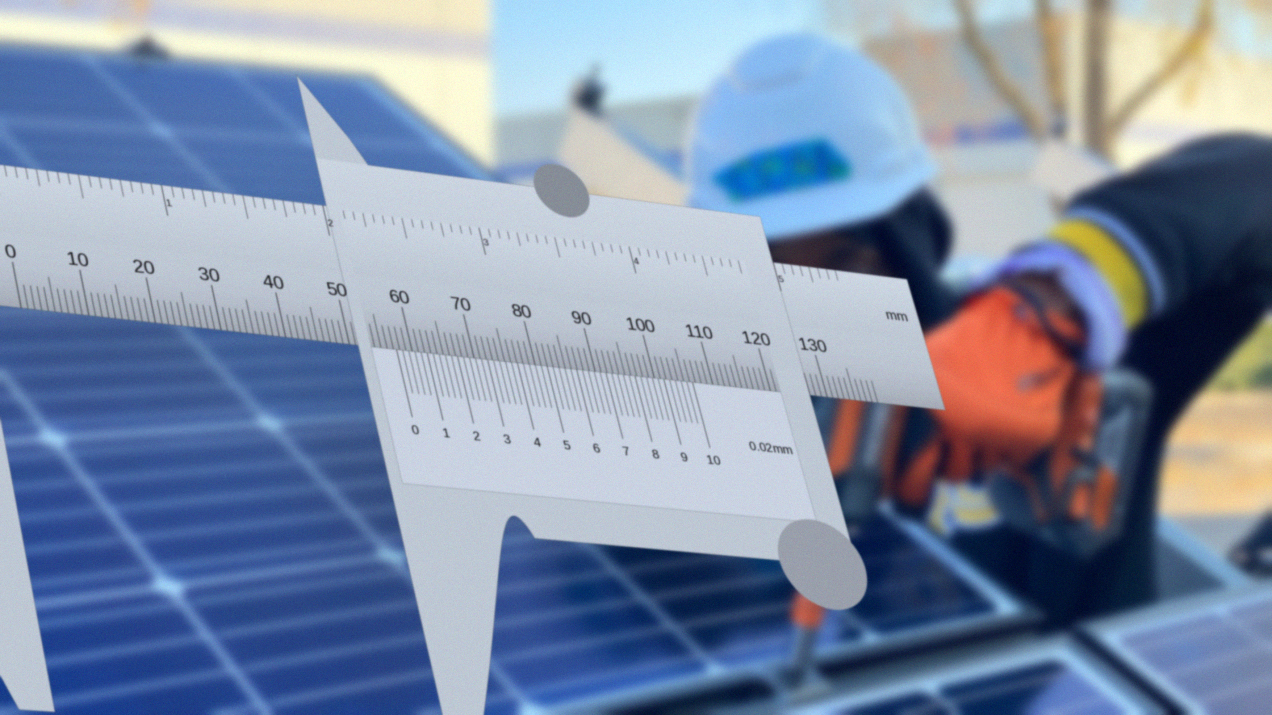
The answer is 57.5 mm
